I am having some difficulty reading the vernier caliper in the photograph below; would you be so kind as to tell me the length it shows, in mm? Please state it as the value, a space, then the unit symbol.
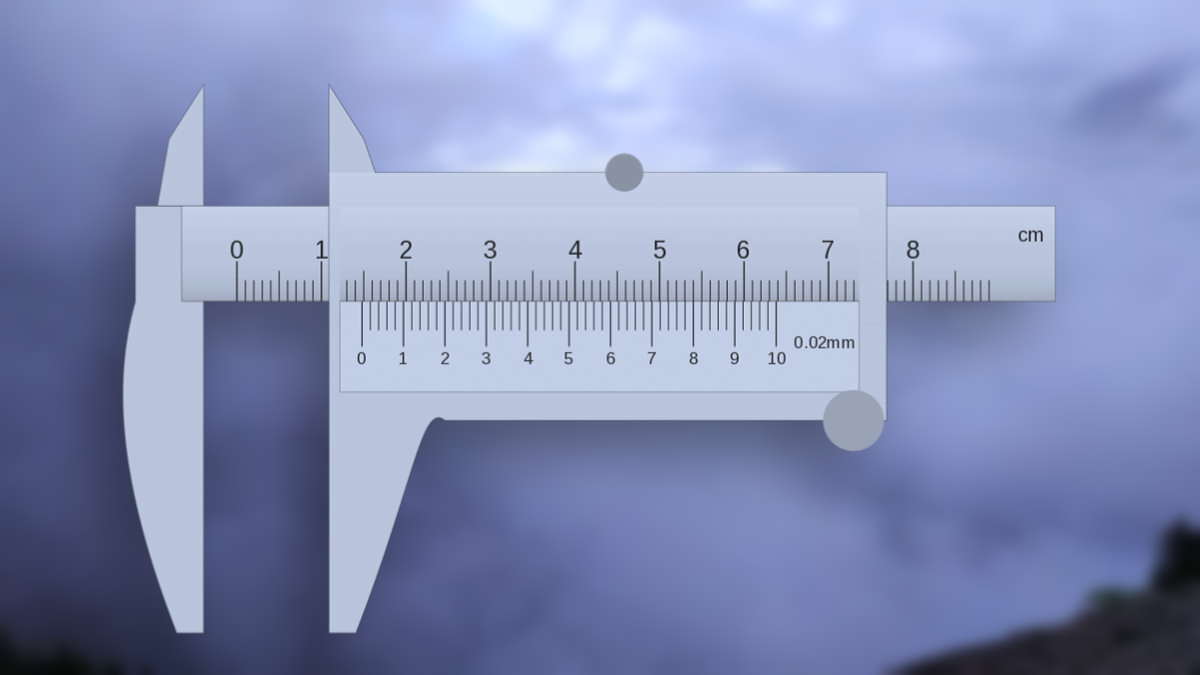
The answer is 14.8 mm
